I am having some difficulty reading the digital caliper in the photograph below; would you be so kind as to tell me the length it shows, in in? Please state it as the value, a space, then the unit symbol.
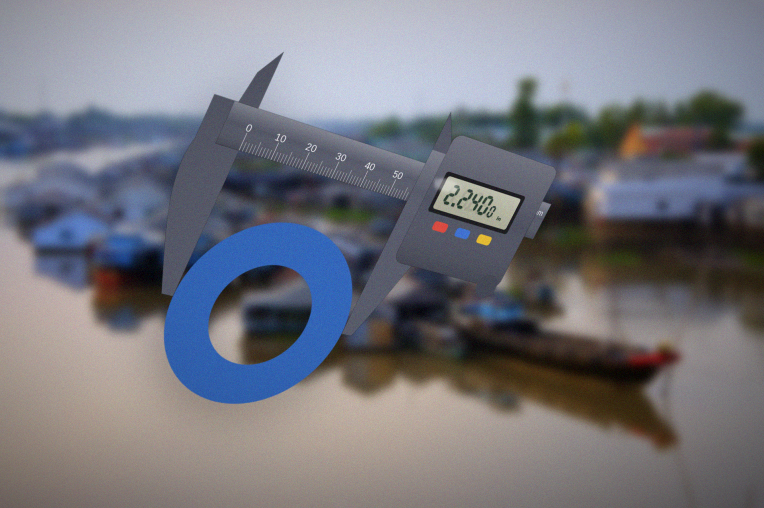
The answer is 2.2400 in
